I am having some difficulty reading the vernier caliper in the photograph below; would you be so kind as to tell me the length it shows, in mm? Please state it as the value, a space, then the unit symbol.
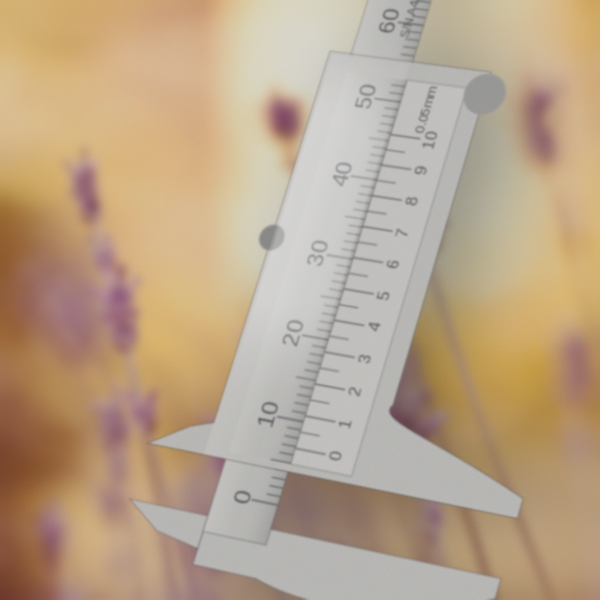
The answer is 6.8 mm
